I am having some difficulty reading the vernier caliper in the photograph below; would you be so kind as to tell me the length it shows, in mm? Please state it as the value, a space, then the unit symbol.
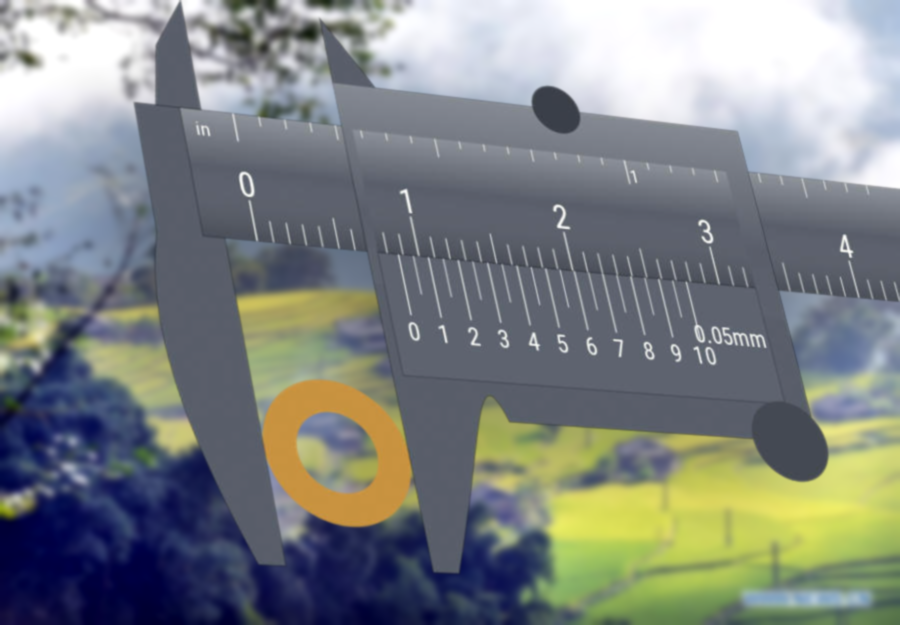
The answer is 8.7 mm
